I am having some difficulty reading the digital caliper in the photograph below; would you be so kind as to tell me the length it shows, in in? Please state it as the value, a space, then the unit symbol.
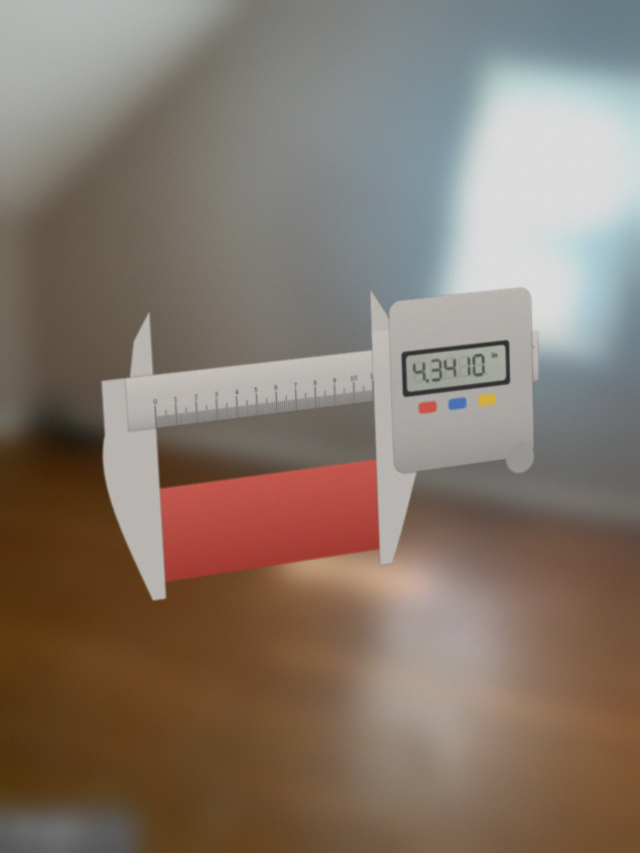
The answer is 4.3410 in
